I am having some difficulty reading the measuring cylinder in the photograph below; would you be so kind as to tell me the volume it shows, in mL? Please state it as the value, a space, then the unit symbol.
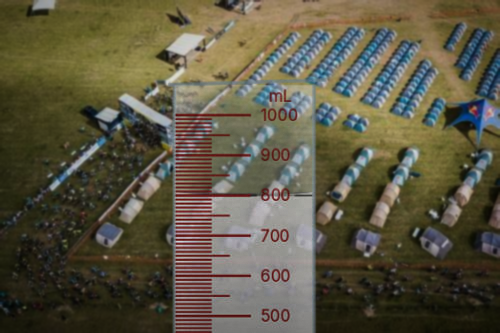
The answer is 800 mL
